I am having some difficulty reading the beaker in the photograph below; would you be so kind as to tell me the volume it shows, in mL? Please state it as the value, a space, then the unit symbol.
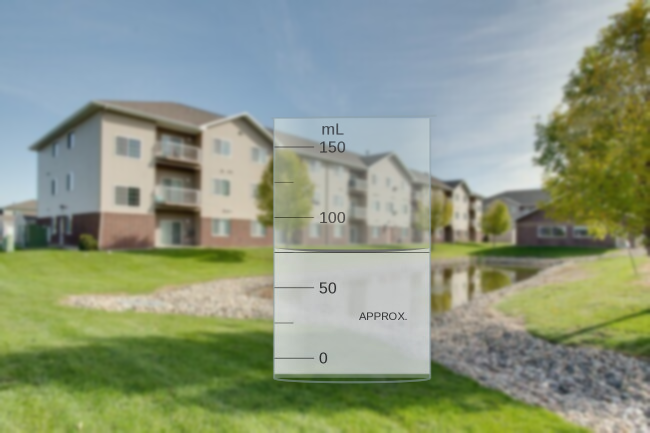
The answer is 75 mL
